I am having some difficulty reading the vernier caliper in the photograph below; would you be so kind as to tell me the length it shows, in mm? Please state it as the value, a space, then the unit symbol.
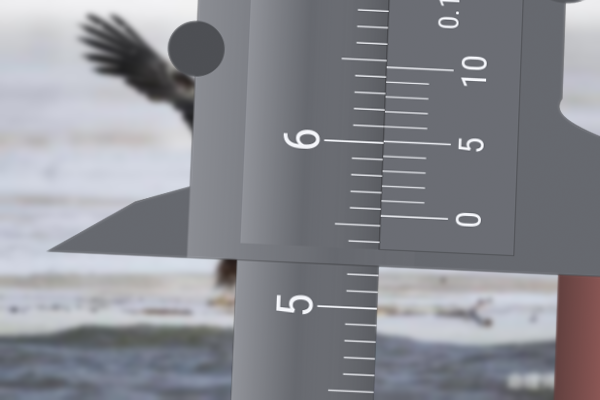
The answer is 55.6 mm
